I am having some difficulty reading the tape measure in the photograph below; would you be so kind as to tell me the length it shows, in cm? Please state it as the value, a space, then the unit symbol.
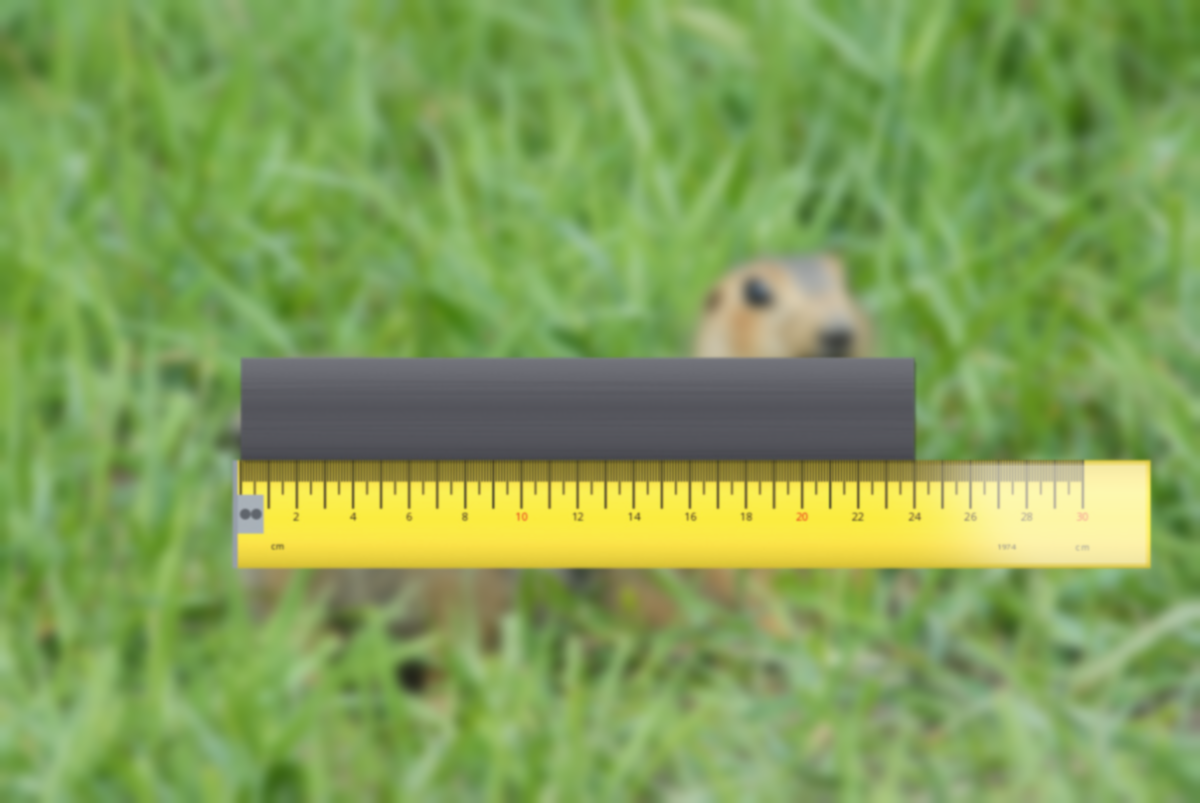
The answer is 24 cm
